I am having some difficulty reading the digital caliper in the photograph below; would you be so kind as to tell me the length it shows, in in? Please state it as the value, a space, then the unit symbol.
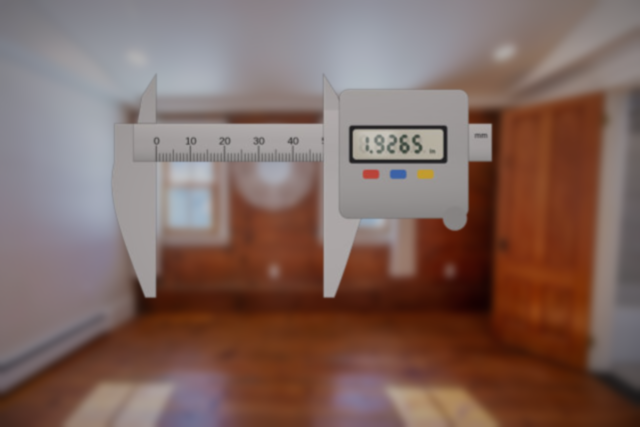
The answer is 1.9265 in
